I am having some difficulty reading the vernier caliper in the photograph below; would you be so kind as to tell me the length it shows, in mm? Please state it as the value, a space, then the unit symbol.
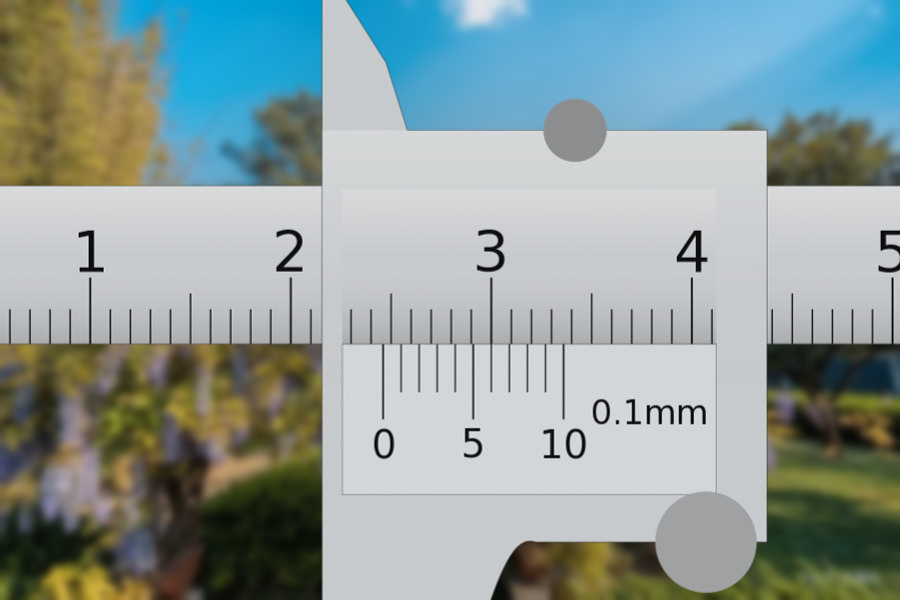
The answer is 24.6 mm
